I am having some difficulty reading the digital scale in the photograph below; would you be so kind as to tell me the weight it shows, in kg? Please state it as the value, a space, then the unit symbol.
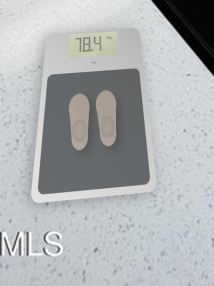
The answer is 78.4 kg
